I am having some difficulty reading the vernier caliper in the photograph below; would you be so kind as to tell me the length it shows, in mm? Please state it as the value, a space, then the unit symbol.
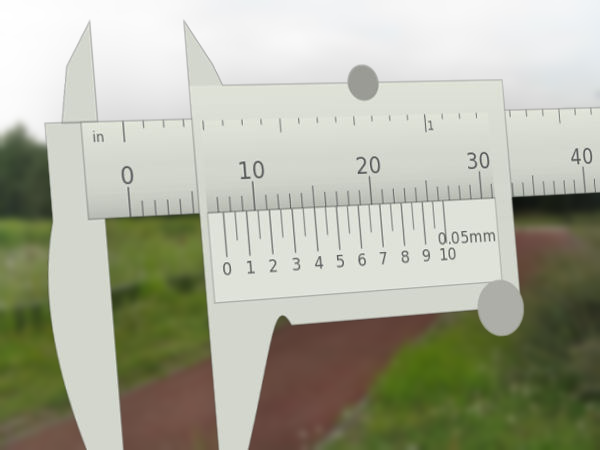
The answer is 7.4 mm
